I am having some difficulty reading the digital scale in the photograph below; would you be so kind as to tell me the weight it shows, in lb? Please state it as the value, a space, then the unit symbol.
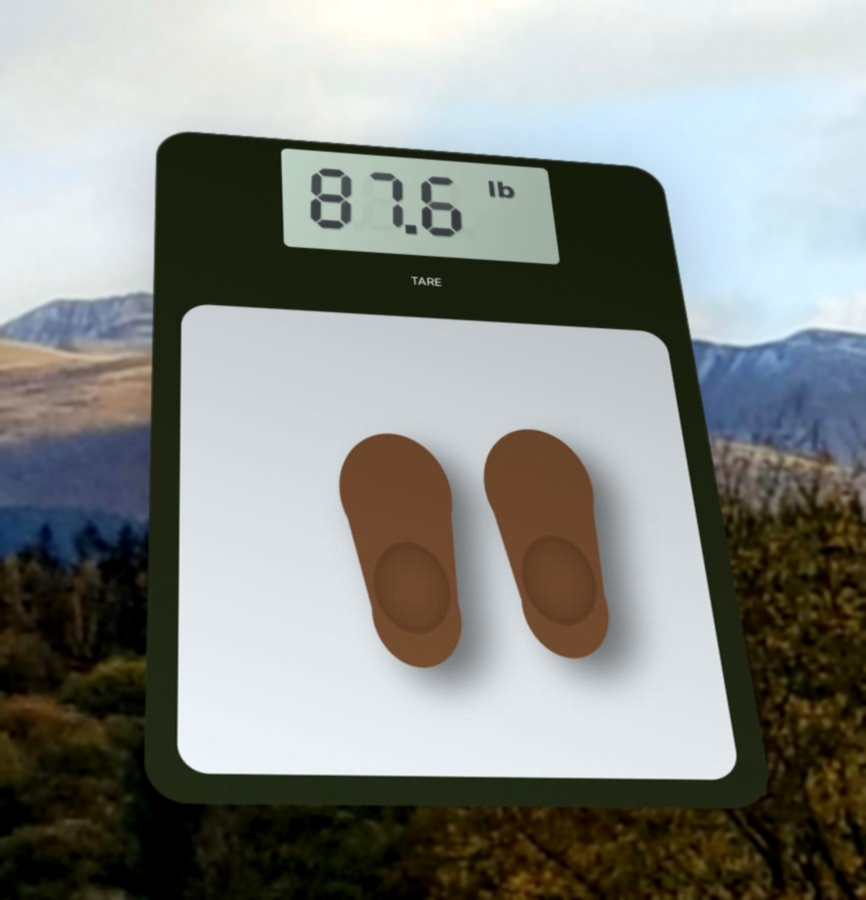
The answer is 87.6 lb
